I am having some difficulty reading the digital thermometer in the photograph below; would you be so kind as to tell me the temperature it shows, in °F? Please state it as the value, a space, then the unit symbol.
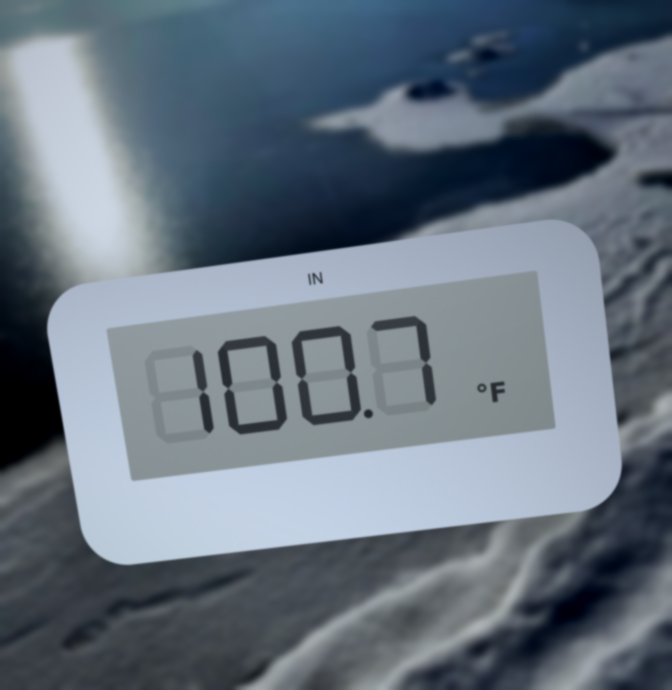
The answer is 100.7 °F
